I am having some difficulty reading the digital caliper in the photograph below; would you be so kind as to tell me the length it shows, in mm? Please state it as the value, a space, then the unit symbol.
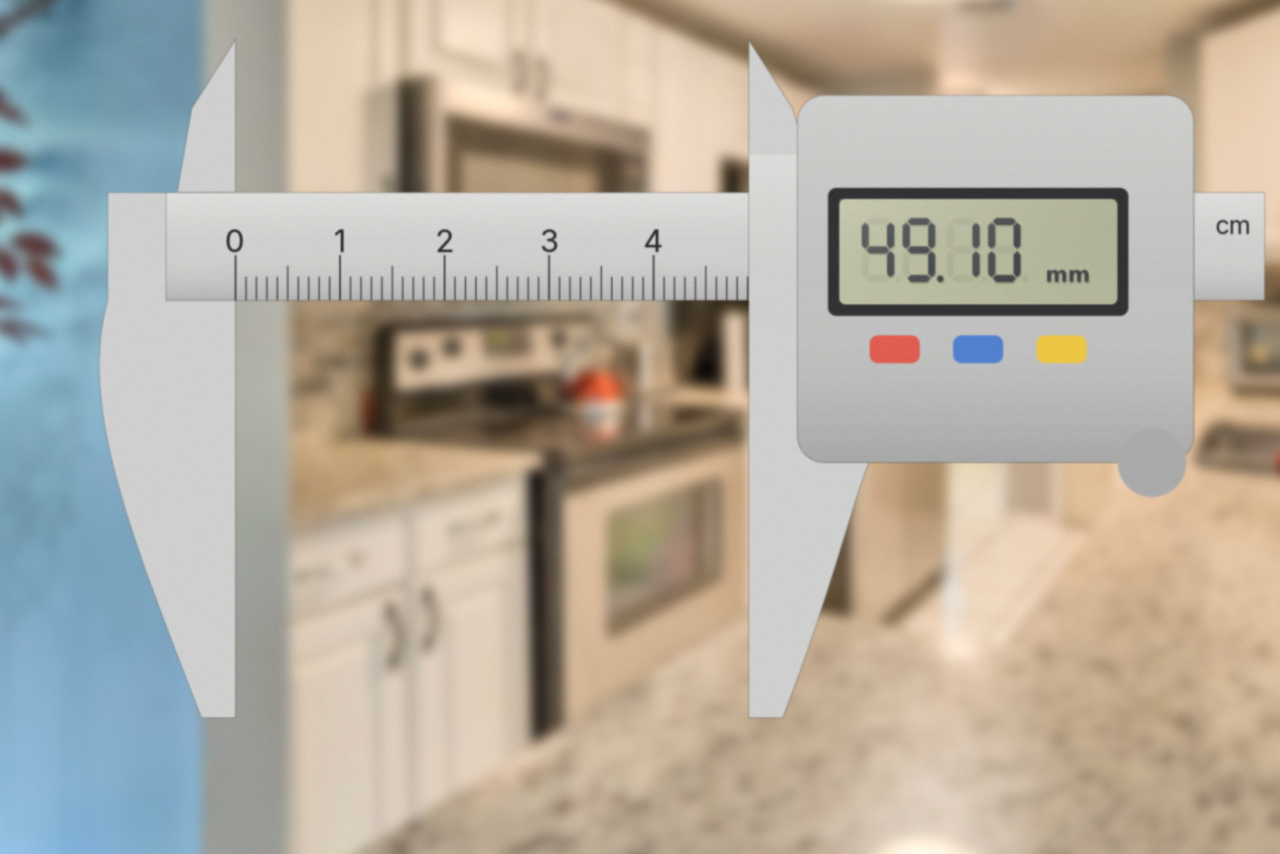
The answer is 49.10 mm
